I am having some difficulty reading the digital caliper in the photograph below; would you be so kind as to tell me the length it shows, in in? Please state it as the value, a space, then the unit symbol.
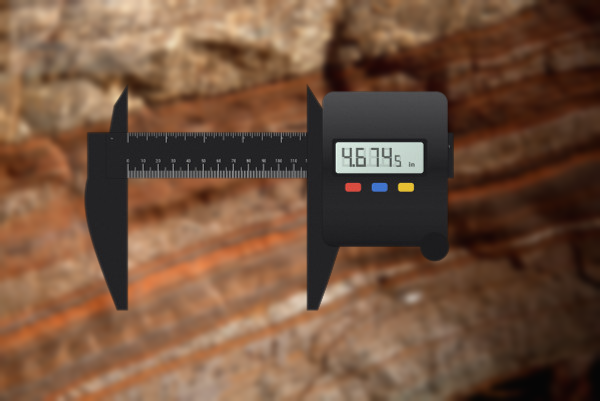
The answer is 4.6745 in
